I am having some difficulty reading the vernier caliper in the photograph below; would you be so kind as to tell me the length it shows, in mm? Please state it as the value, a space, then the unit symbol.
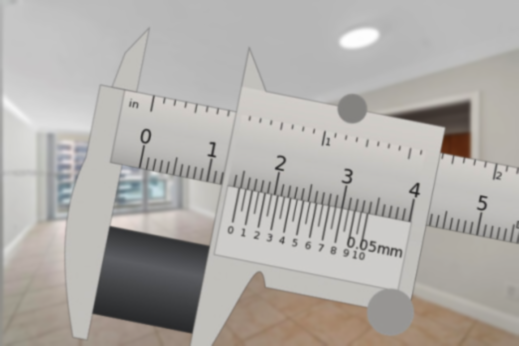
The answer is 14.8 mm
